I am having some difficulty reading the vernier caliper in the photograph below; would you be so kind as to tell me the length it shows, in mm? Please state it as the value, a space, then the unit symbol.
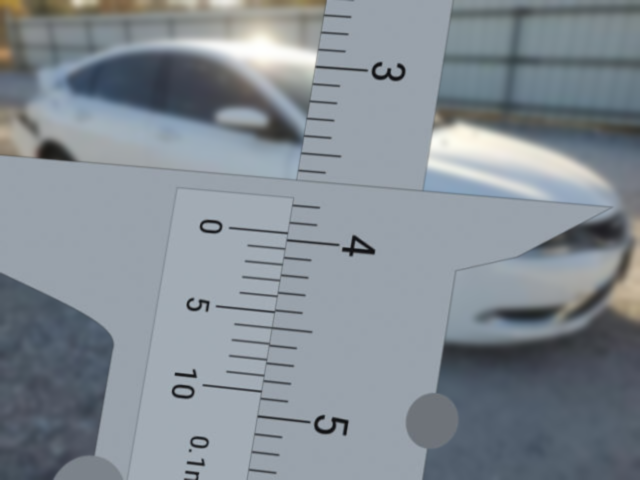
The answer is 39.6 mm
